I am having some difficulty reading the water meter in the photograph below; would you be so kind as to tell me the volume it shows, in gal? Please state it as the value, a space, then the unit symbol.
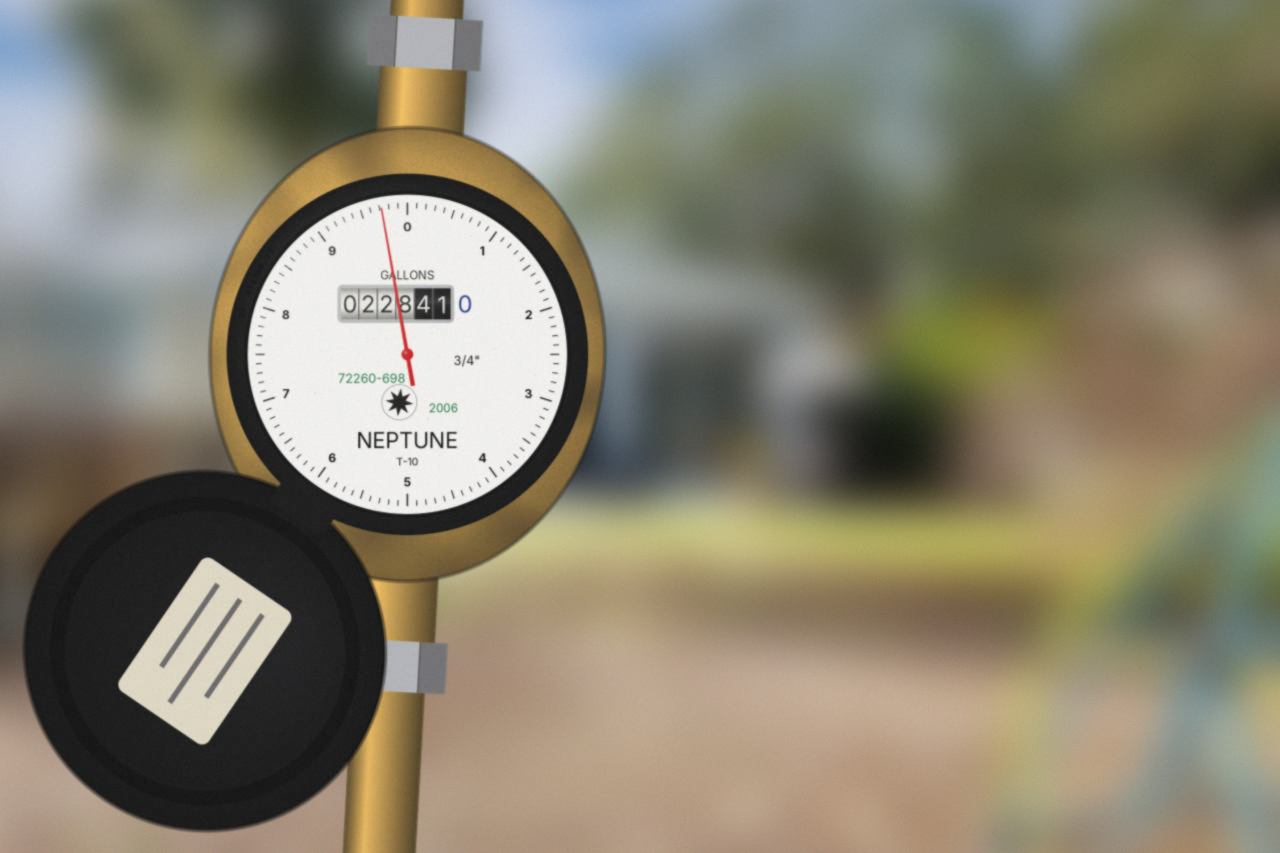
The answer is 228409.7 gal
